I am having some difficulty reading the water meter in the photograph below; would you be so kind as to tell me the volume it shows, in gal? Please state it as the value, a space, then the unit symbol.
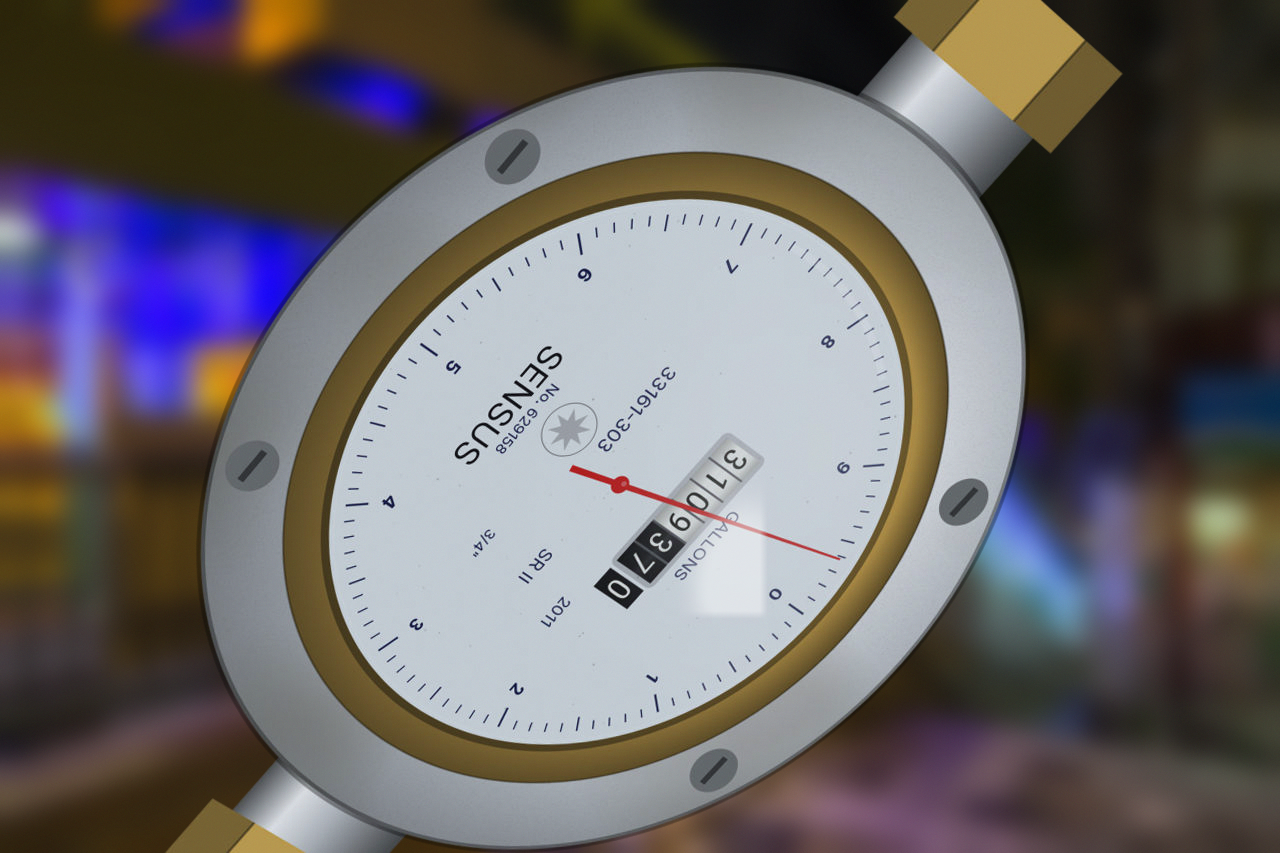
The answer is 3109369.6 gal
